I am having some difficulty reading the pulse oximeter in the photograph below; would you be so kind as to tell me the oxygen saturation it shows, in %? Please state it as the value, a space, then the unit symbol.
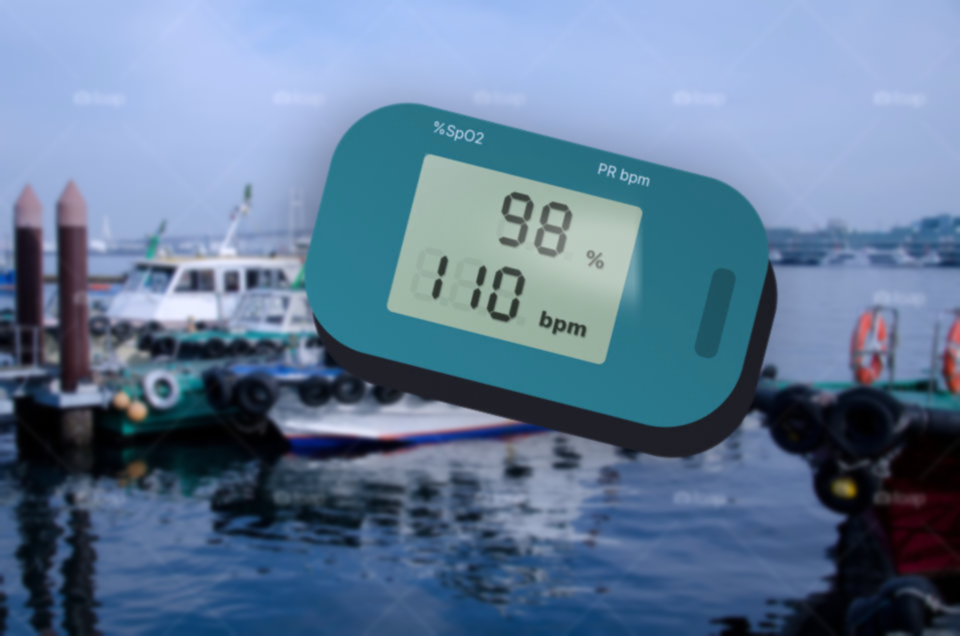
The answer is 98 %
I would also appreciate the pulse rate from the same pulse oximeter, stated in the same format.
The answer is 110 bpm
